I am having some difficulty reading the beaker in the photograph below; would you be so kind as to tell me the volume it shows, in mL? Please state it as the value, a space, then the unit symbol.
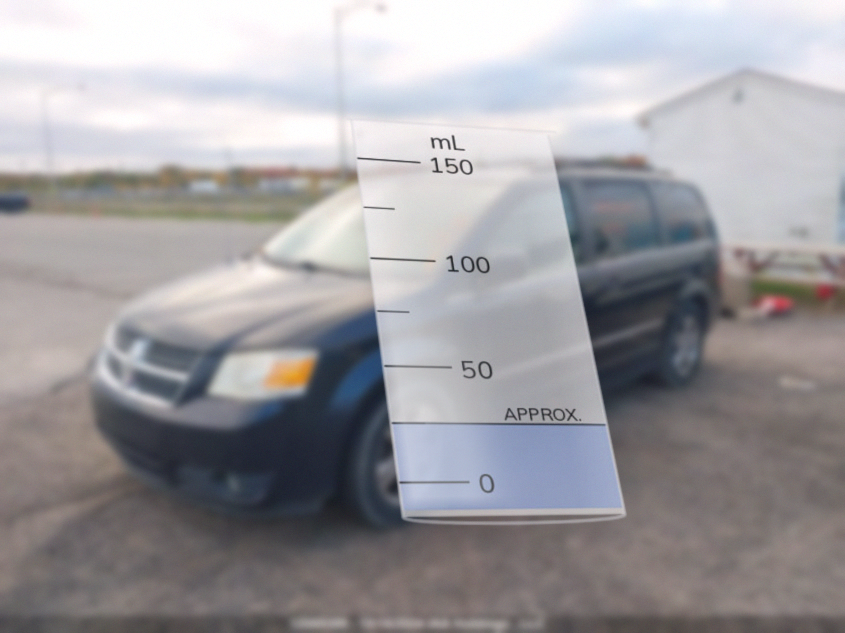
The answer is 25 mL
